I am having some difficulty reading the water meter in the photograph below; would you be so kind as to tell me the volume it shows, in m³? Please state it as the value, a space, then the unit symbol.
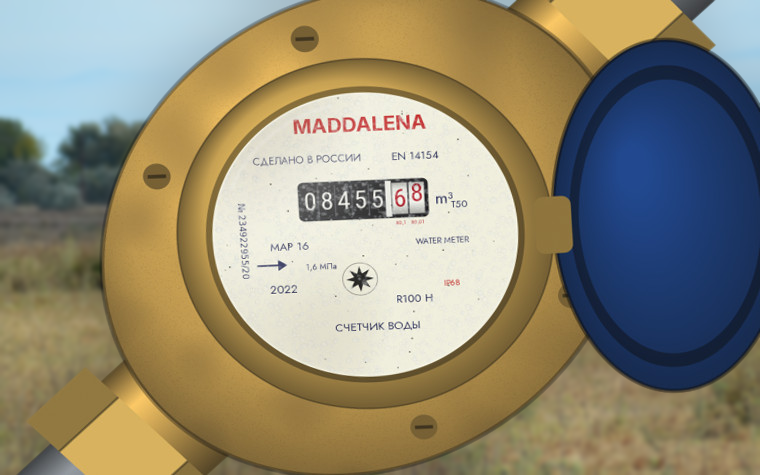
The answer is 8455.68 m³
